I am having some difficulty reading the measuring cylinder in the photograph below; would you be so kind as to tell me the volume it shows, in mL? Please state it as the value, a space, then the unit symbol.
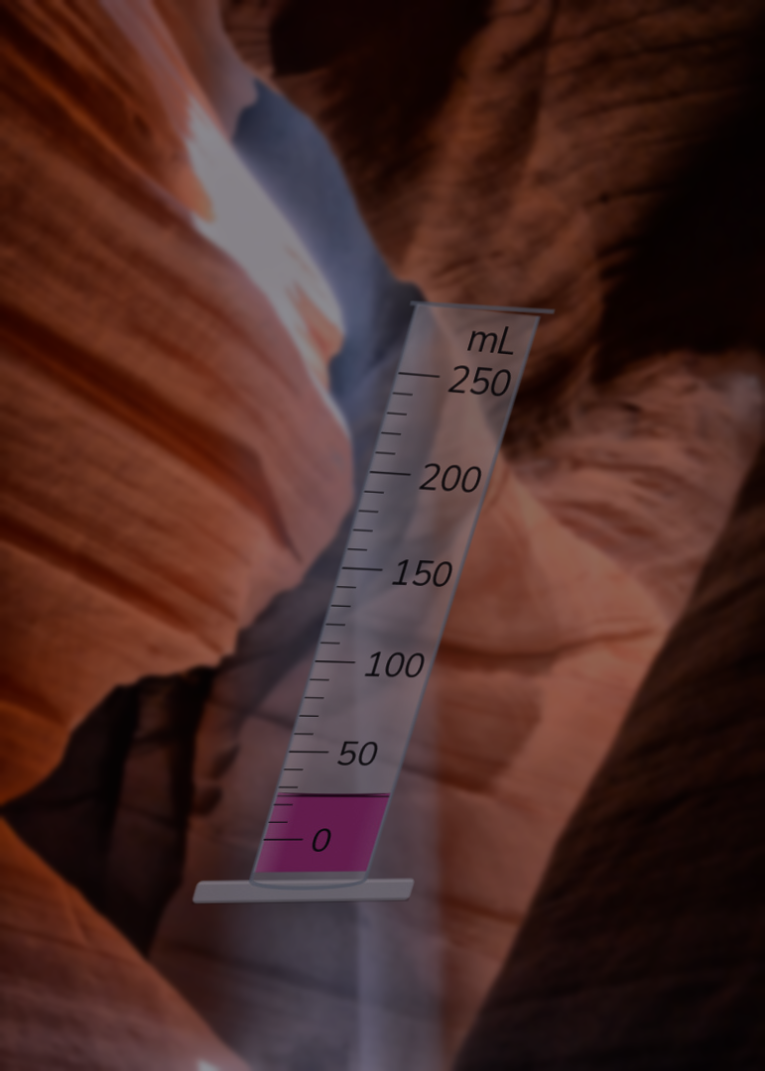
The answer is 25 mL
